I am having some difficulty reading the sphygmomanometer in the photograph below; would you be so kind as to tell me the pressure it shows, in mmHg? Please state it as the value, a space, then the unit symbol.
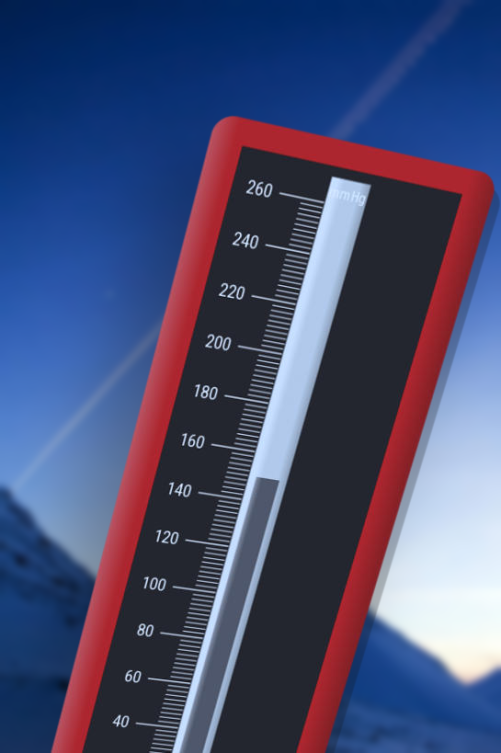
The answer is 150 mmHg
